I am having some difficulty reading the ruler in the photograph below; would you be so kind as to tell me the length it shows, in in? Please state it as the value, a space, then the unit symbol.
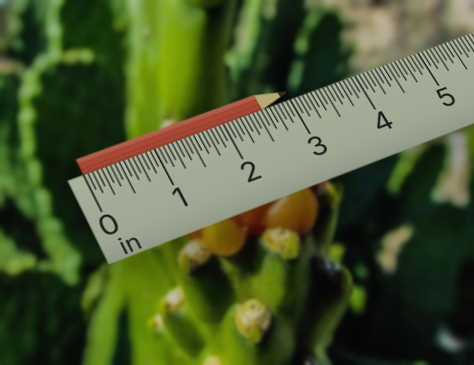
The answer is 3 in
